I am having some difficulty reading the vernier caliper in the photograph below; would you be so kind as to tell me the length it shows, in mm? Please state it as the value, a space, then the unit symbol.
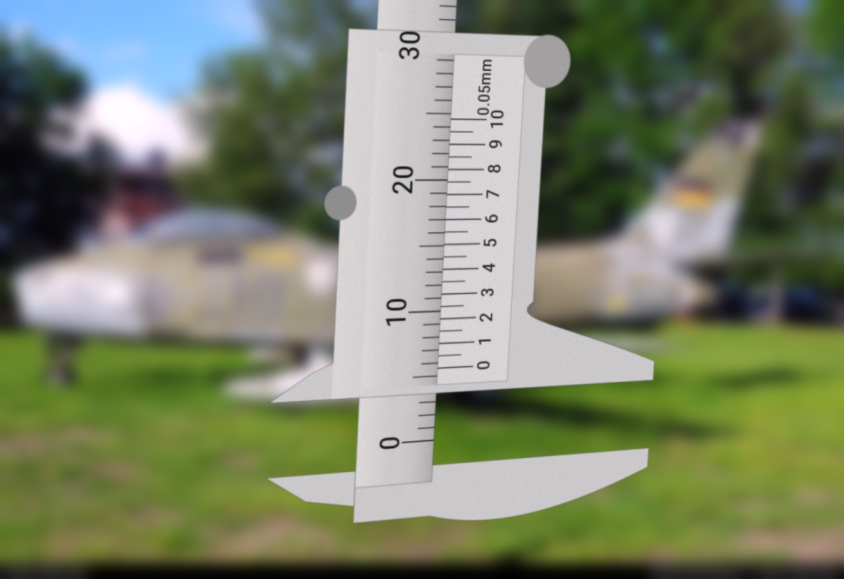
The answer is 5.6 mm
